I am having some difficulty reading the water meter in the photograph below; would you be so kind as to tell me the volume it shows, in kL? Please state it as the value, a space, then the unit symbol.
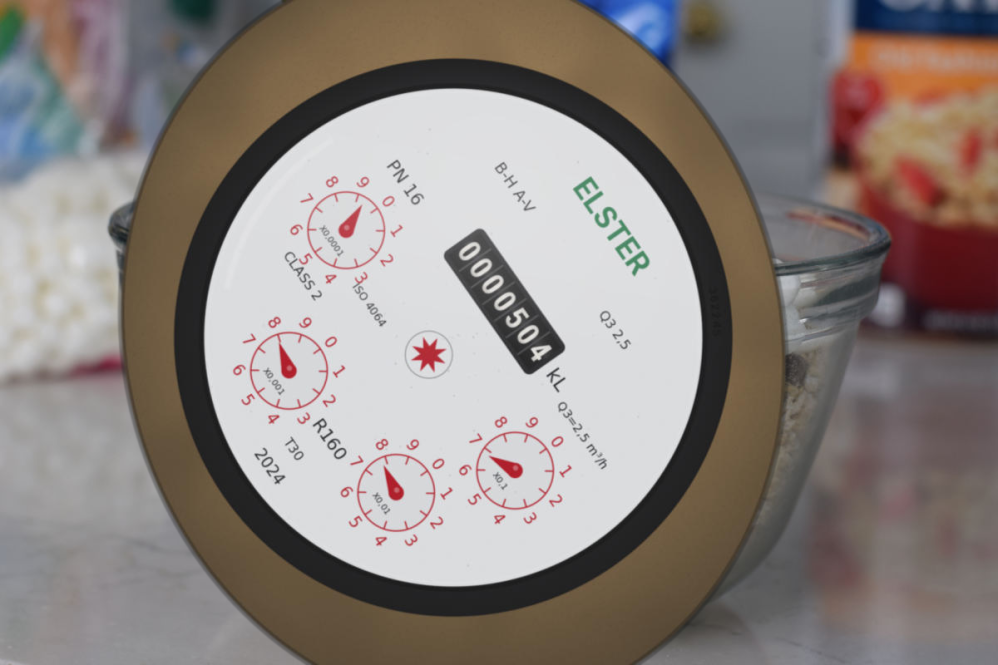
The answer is 504.6779 kL
